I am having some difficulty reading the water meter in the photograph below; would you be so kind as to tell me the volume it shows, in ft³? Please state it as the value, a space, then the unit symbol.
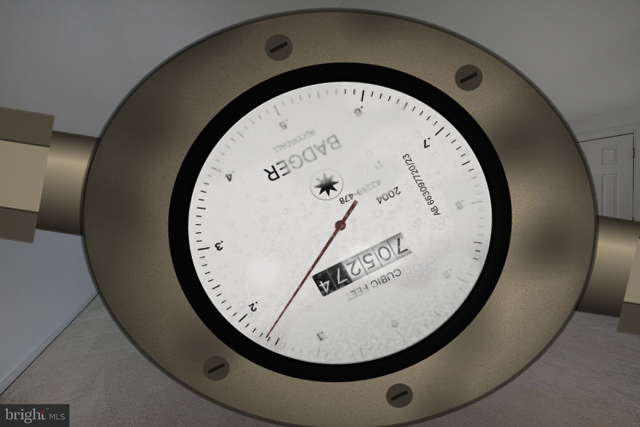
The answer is 705274.16 ft³
